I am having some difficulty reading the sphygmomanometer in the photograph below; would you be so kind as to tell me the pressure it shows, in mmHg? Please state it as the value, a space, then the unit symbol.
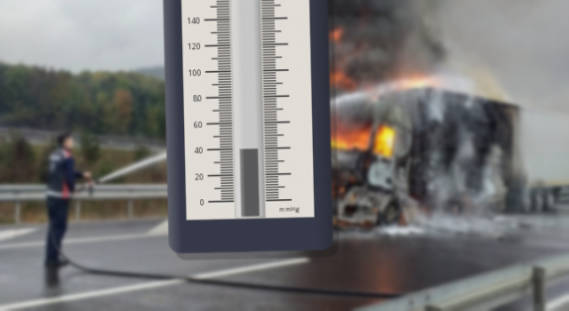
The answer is 40 mmHg
